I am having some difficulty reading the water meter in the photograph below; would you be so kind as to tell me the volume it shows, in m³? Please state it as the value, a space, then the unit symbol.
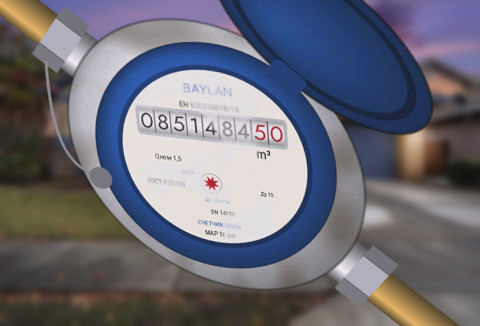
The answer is 851484.50 m³
